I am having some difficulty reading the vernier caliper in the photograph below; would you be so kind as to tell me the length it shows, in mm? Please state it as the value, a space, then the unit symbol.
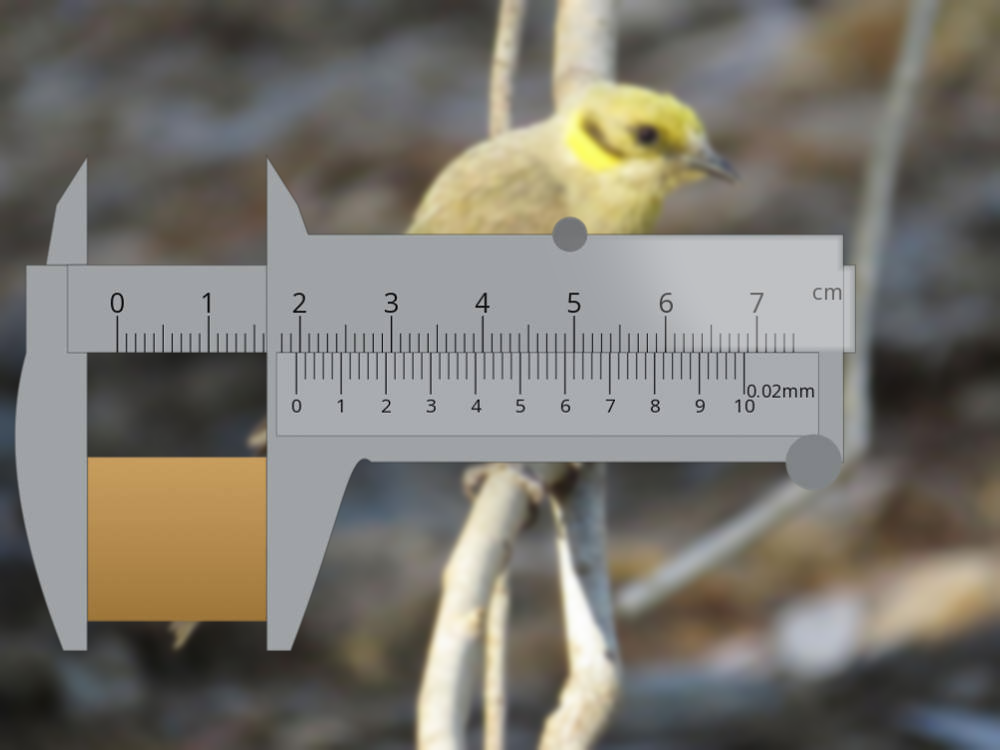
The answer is 19.6 mm
